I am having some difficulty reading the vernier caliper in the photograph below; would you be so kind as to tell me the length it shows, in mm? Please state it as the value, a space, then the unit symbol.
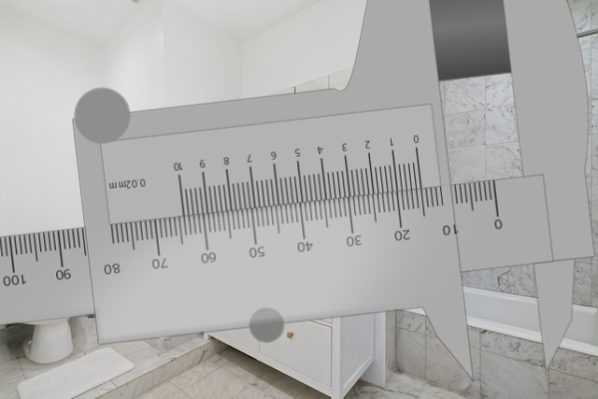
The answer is 15.0 mm
